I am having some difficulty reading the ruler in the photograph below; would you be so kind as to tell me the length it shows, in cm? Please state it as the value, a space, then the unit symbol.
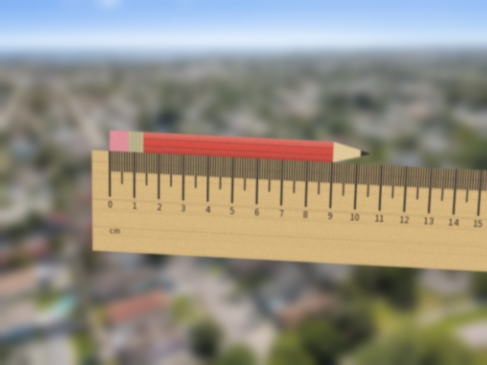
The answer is 10.5 cm
